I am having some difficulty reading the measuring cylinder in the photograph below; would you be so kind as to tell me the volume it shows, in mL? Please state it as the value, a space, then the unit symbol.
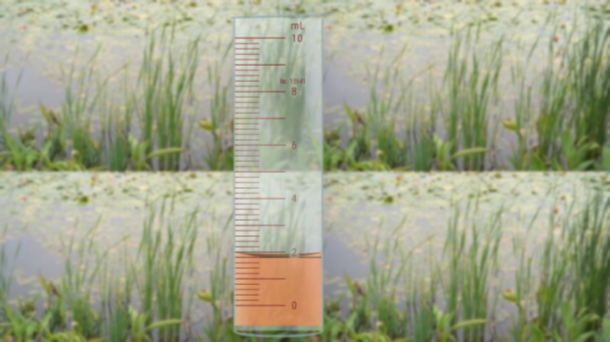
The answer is 1.8 mL
